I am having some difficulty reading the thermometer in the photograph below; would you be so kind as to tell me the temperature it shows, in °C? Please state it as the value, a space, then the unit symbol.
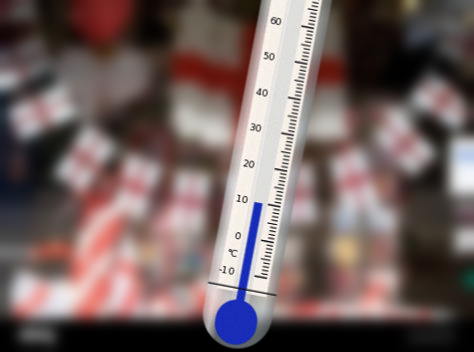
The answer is 10 °C
